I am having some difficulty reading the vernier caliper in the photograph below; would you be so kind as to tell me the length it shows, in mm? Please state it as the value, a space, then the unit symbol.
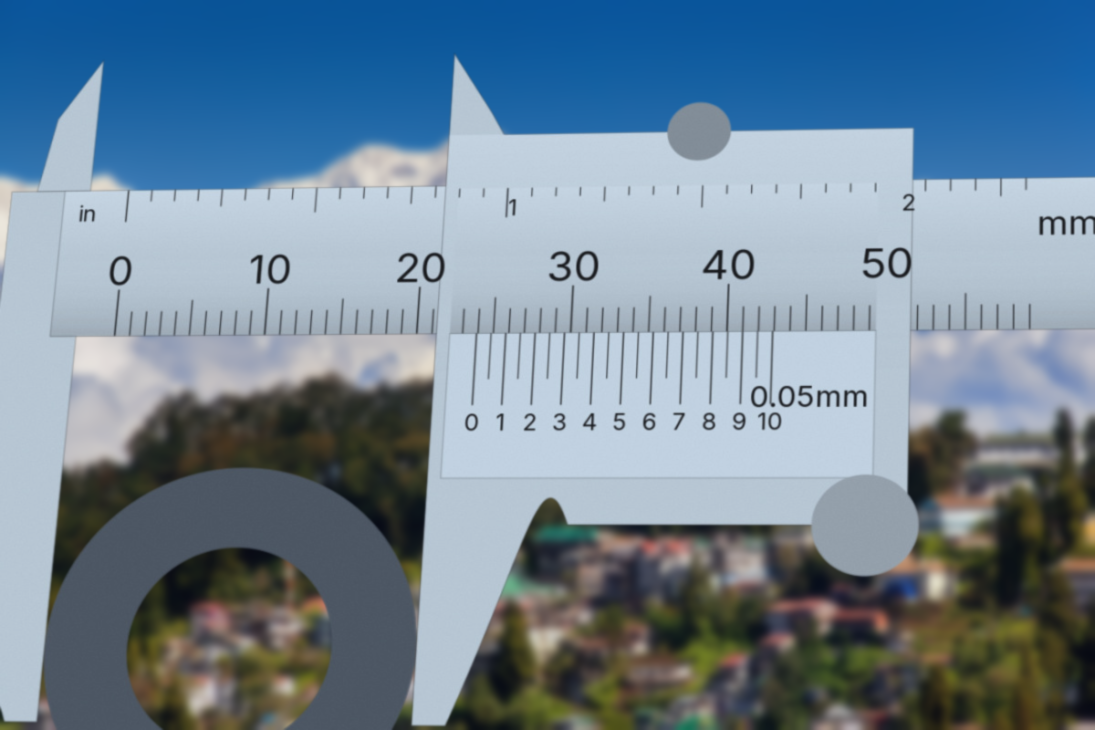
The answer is 23.9 mm
